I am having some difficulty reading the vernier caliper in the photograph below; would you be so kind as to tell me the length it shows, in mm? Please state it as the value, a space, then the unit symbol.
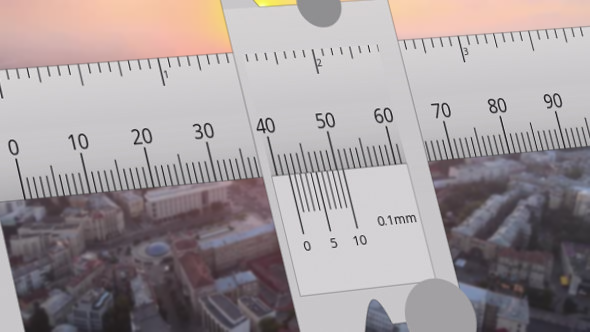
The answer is 42.0 mm
